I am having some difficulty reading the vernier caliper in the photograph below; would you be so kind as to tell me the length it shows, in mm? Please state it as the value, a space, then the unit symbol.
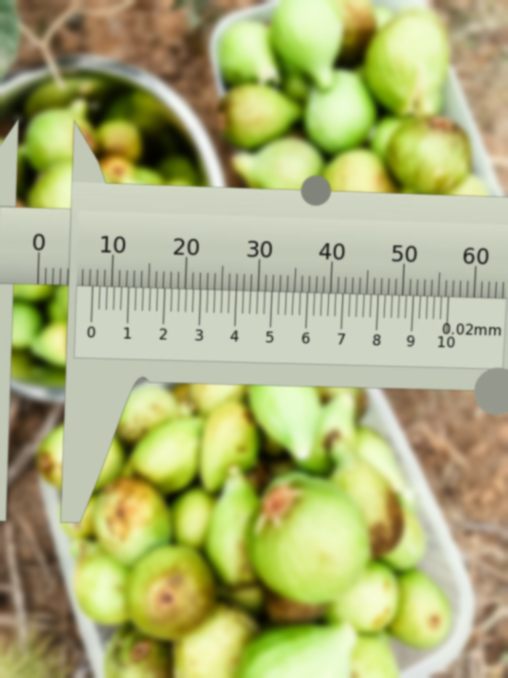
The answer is 7.4 mm
